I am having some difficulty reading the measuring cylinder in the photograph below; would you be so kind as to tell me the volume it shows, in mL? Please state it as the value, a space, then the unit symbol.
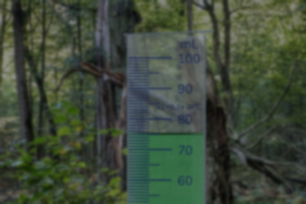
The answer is 75 mL
